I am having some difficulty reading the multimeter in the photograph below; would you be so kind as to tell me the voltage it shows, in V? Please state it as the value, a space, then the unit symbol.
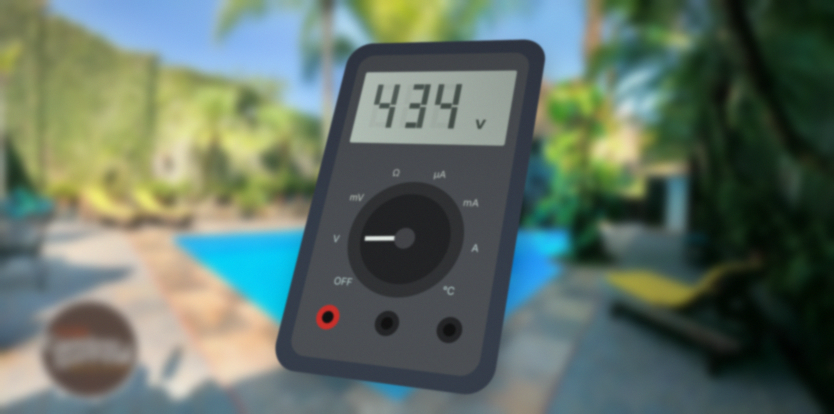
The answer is 434 V
